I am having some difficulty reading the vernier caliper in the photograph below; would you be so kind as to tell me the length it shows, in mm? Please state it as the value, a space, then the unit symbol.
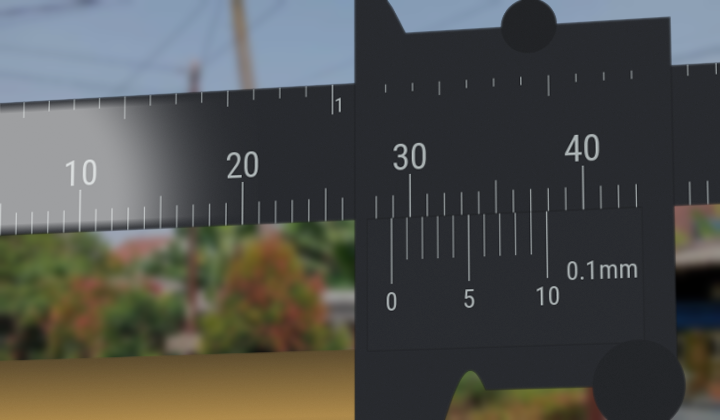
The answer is 28.9 mm
